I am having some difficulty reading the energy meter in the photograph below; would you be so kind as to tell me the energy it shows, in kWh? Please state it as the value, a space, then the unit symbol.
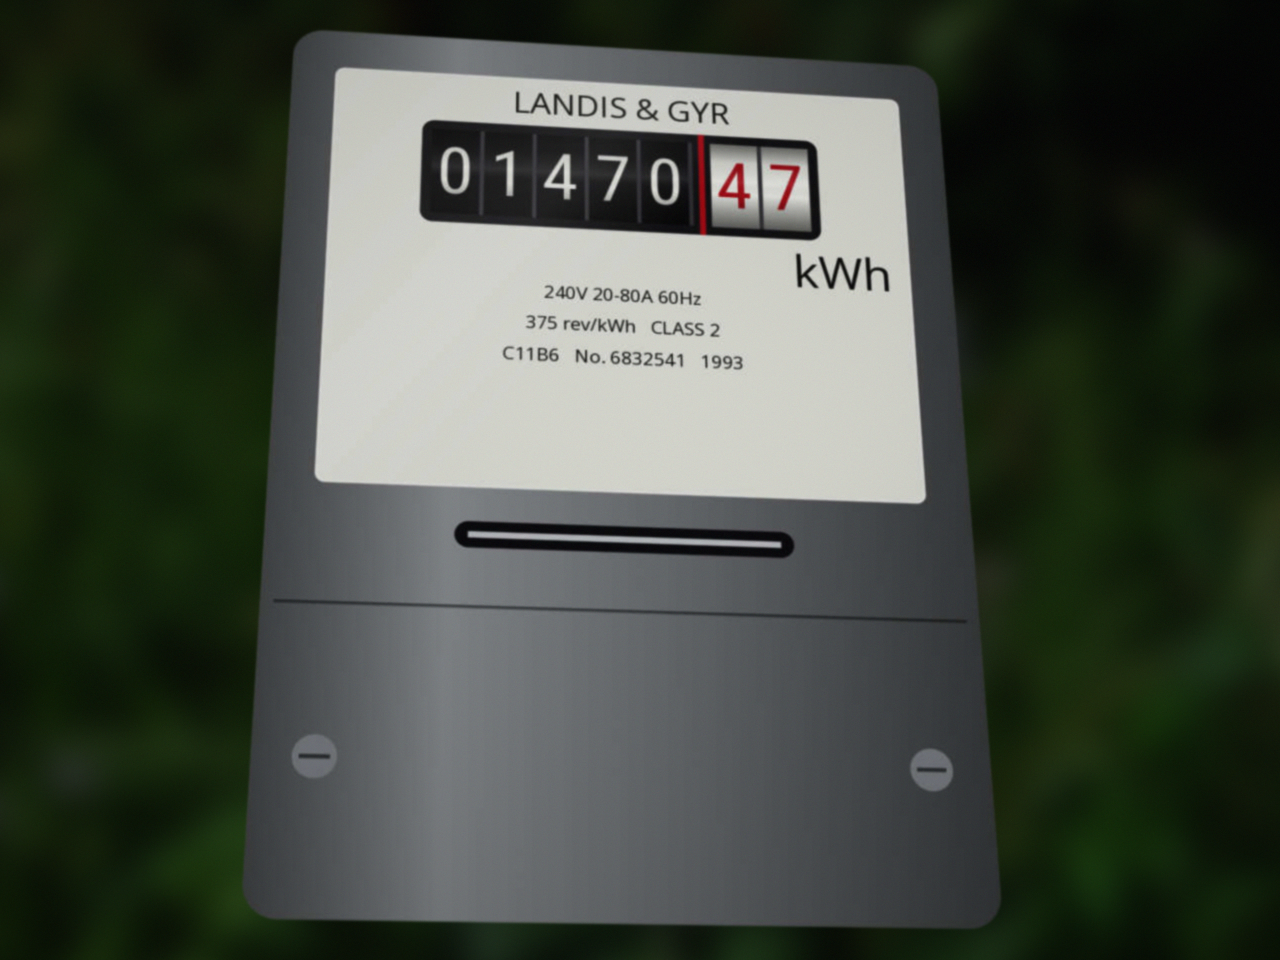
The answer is 1470.47 kWh
